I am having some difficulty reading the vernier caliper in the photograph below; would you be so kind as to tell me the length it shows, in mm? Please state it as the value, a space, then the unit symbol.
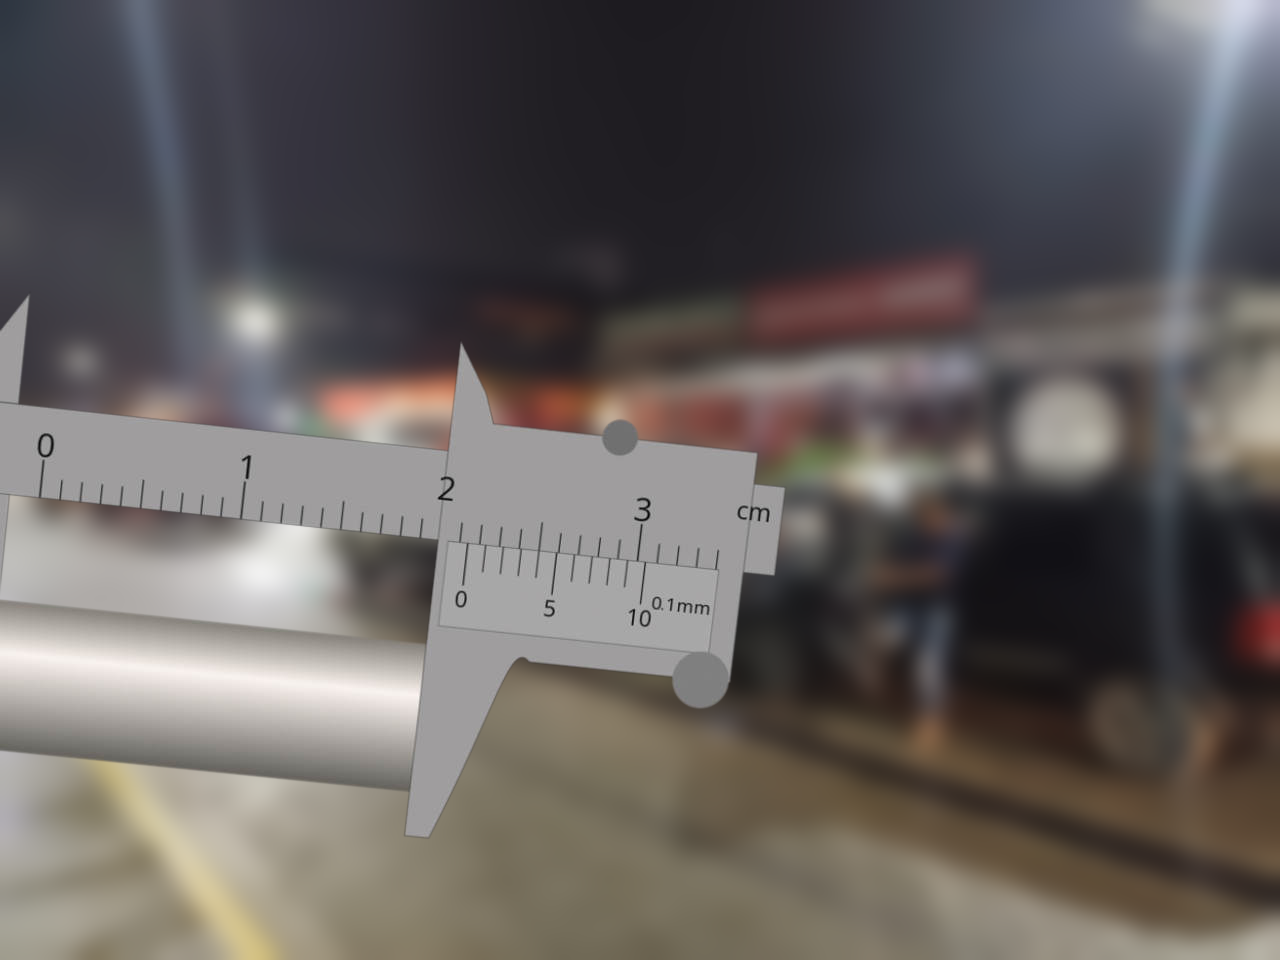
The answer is 21.4 mm
